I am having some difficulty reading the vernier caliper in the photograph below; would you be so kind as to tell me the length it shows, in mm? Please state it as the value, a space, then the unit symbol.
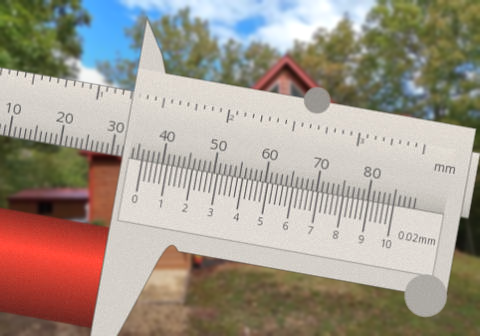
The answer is 36.0 mm
